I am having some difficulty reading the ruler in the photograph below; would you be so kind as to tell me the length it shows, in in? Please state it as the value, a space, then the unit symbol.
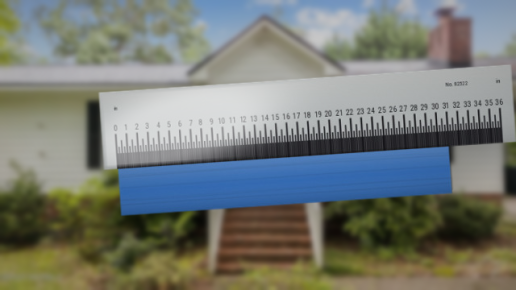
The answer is 31 in
